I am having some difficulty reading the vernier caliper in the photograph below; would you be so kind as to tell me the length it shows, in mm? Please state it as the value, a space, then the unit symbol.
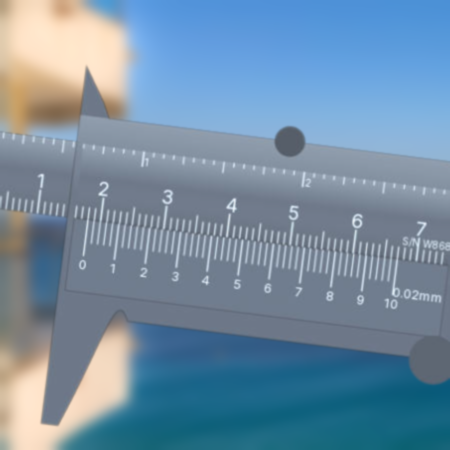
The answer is 18.0 mm
